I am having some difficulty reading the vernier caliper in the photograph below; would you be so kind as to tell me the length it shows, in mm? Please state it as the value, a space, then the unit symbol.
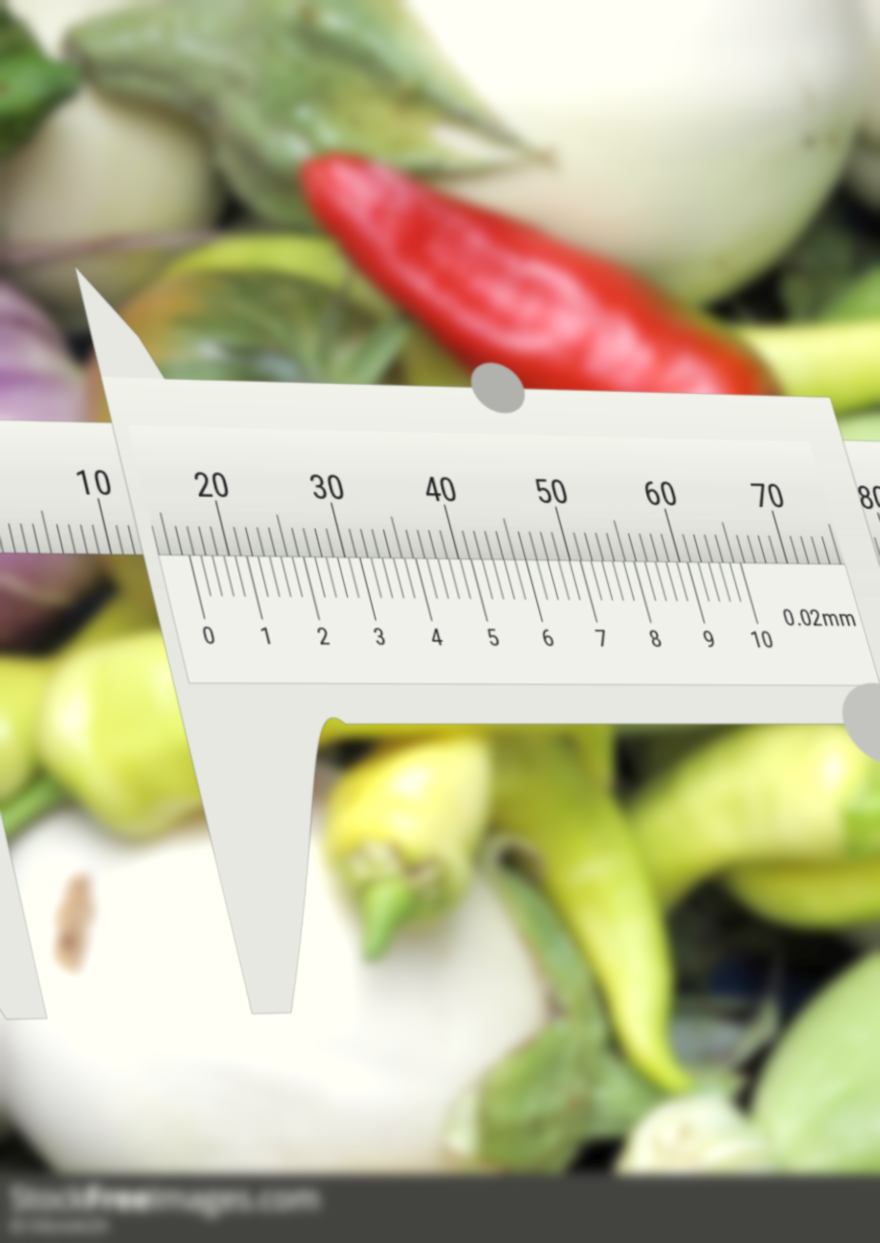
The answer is 16.6 mm
